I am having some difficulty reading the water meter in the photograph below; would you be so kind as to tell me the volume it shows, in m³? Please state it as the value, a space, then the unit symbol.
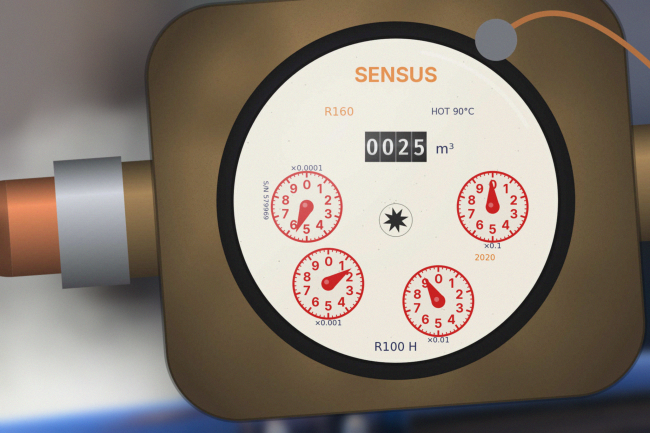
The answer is 24.9915 m³
